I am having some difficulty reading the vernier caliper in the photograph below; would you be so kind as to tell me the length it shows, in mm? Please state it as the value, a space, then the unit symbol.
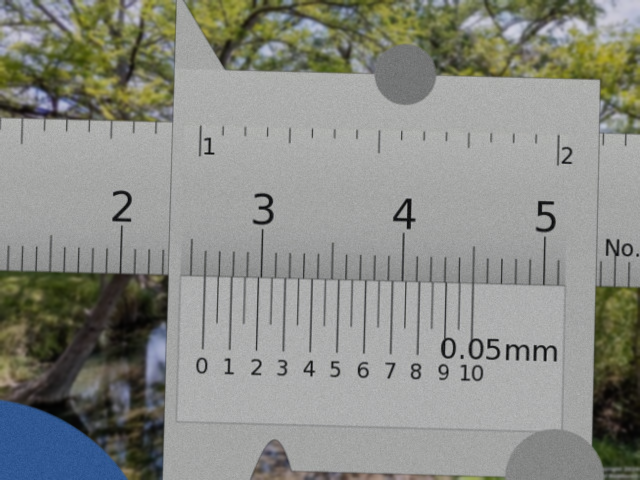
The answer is 26.0 mm
